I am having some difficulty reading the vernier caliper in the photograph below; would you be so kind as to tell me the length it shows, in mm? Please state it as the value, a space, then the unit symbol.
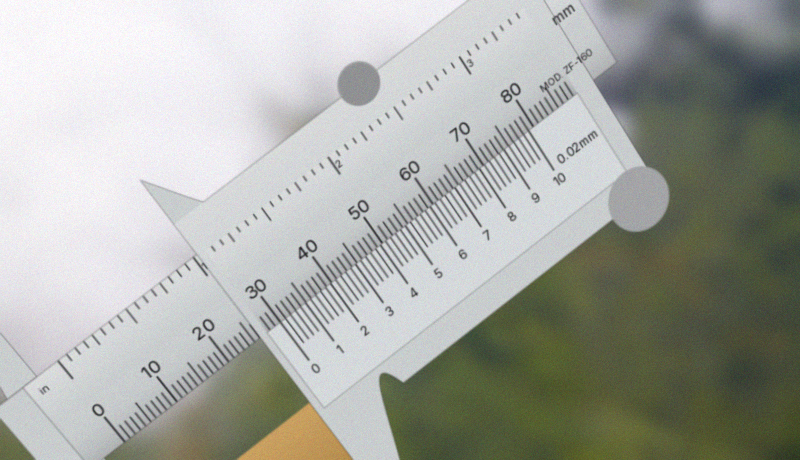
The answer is 30.0 mm
